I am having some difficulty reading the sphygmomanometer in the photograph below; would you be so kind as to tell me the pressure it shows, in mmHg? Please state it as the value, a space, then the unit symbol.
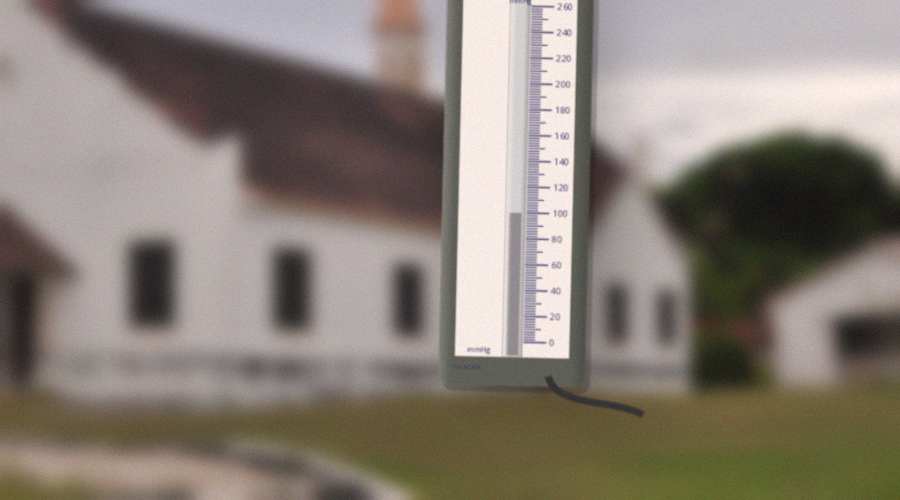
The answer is 100 mmHg
